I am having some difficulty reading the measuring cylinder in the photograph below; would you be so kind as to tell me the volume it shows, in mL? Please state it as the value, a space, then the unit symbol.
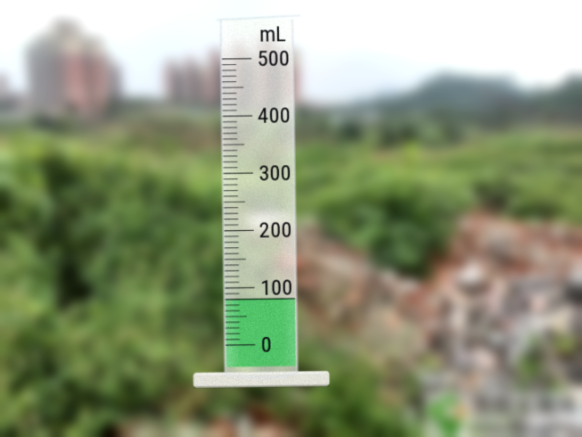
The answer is 80 mL
